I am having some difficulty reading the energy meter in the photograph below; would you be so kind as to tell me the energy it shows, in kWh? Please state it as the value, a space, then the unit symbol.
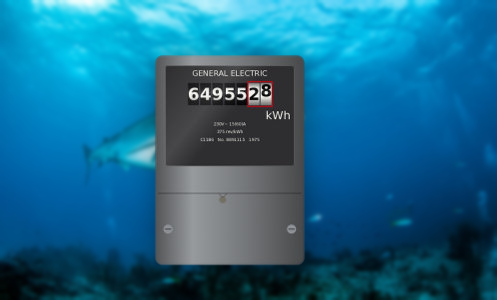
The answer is 64955.28 kWh
